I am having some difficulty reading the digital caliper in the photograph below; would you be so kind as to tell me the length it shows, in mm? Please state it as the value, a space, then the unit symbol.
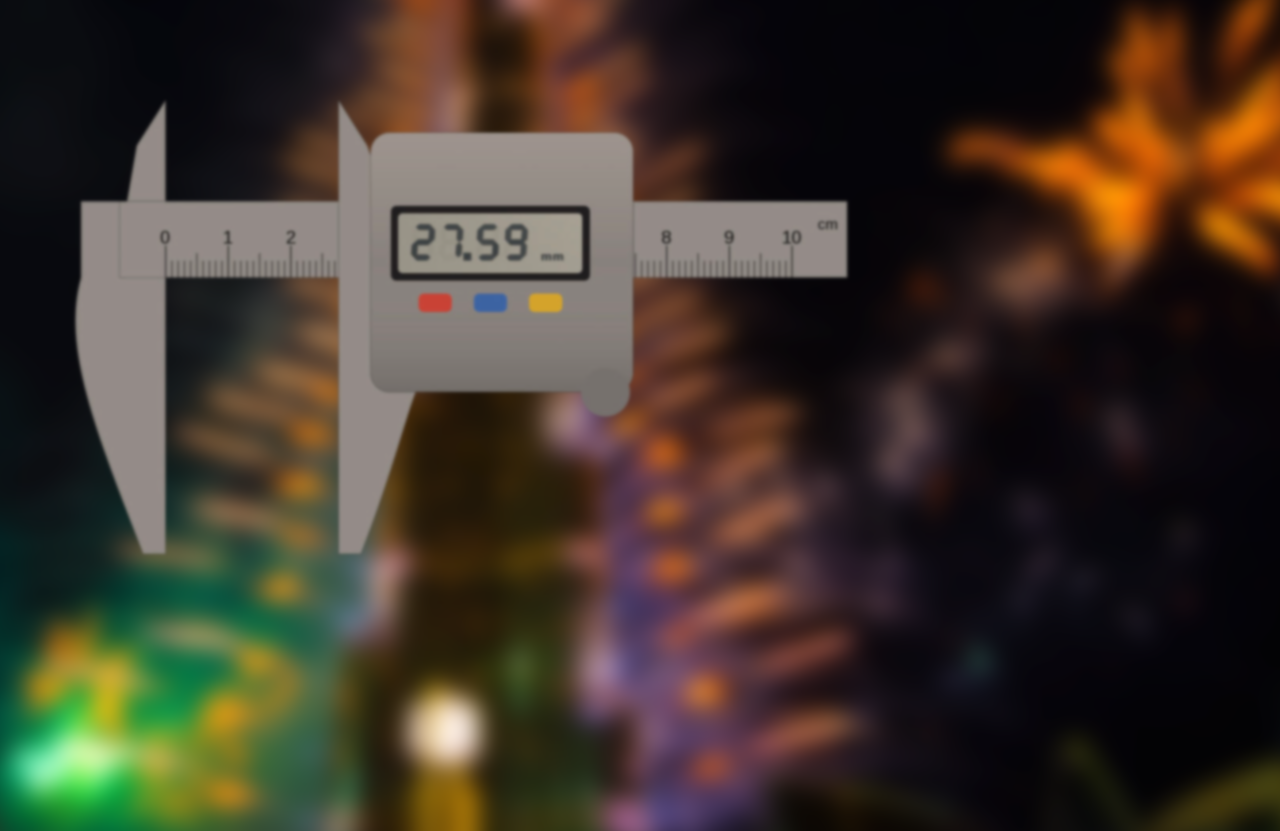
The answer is 27.59 mm
